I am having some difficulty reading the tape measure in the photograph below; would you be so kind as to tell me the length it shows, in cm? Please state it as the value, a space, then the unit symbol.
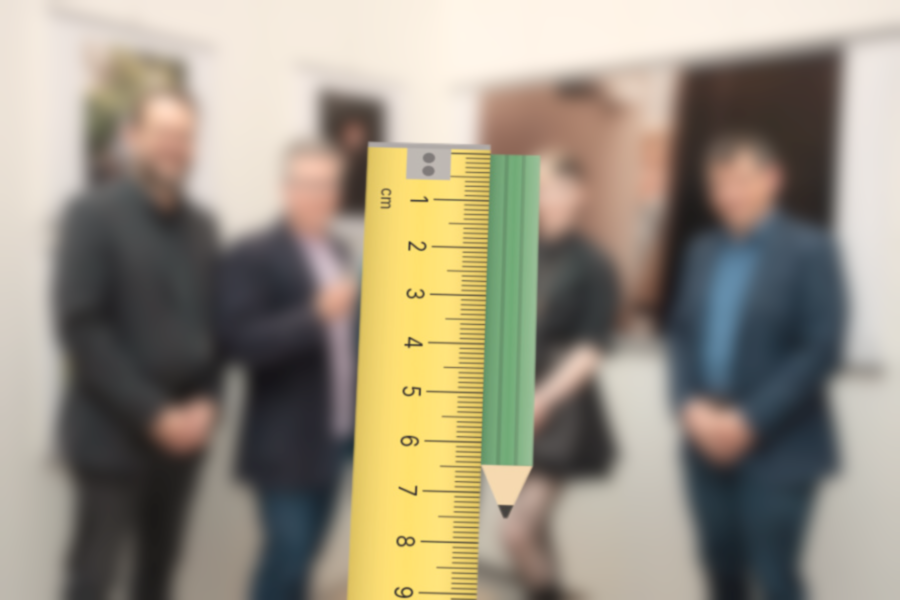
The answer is 7.5 cm
